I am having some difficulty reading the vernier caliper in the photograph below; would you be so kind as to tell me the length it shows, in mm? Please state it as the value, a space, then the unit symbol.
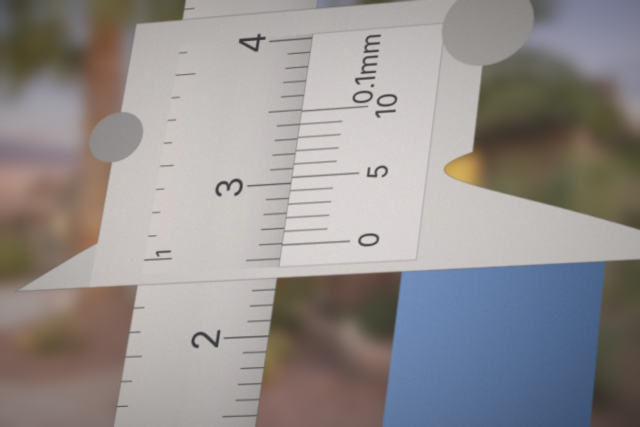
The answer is 25.9 mm
